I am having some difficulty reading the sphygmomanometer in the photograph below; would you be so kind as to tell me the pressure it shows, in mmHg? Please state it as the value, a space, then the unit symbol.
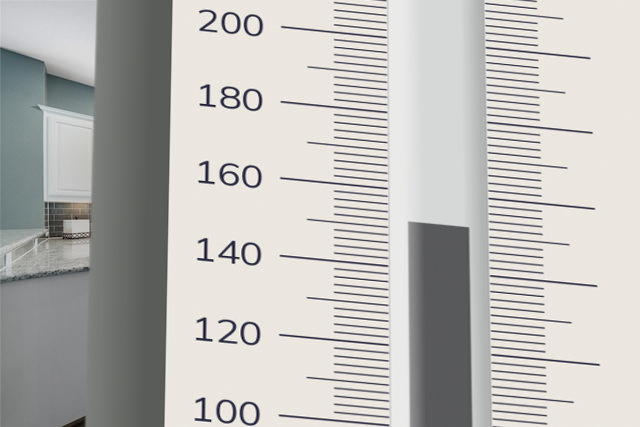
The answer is 152 mmHg
